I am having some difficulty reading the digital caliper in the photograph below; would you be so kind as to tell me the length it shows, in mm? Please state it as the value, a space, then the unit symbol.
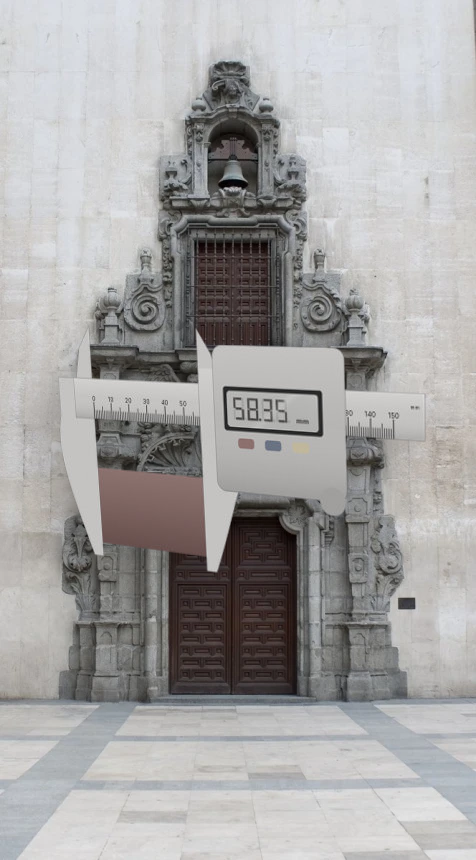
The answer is 58.35 mm
